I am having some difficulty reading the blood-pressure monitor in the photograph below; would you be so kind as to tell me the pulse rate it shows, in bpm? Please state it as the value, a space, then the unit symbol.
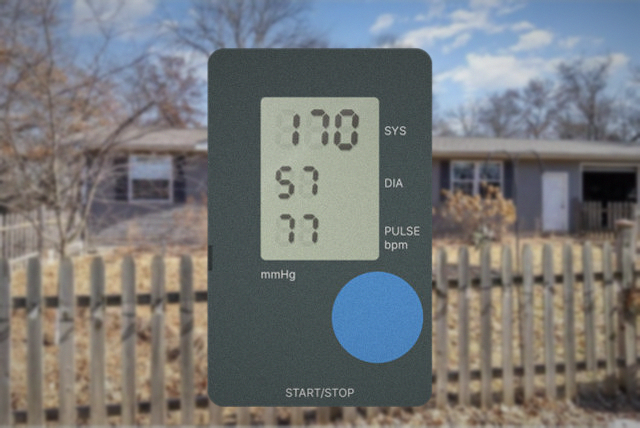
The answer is 77 bpm
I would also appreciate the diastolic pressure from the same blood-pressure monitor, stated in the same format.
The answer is 57 mmHg
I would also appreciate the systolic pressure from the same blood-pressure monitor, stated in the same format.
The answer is 170 mmHg
